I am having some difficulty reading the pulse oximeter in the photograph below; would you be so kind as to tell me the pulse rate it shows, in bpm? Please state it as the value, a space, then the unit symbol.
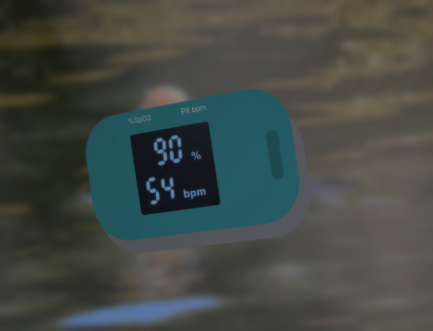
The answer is 54 bpm
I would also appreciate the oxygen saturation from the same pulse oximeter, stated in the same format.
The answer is 90 %
